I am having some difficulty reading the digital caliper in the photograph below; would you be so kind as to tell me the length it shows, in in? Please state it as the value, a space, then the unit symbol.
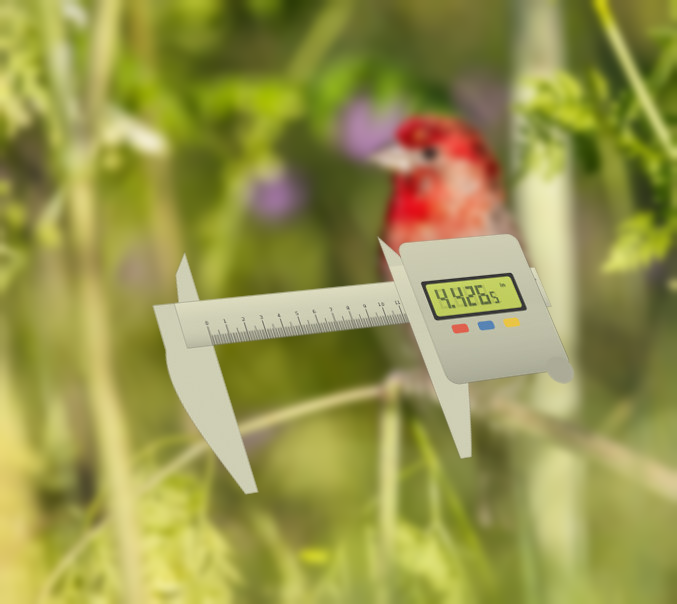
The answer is 4.4265 in
